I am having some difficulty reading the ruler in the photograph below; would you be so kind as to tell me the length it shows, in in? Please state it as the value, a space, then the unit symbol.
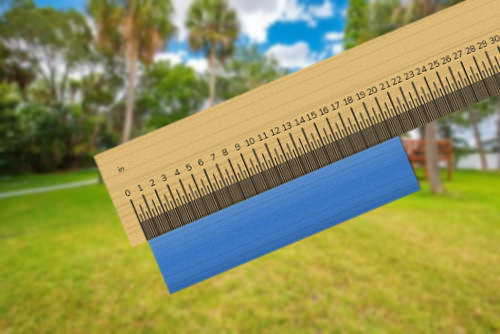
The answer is 20.5 in
